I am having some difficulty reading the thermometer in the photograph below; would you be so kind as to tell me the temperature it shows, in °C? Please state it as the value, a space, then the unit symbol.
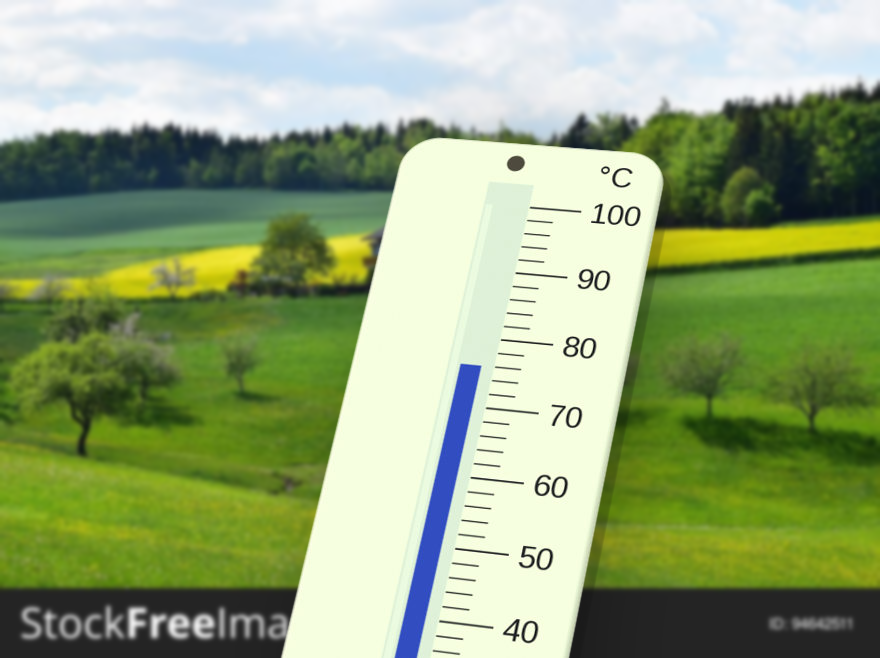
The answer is 76 °C
